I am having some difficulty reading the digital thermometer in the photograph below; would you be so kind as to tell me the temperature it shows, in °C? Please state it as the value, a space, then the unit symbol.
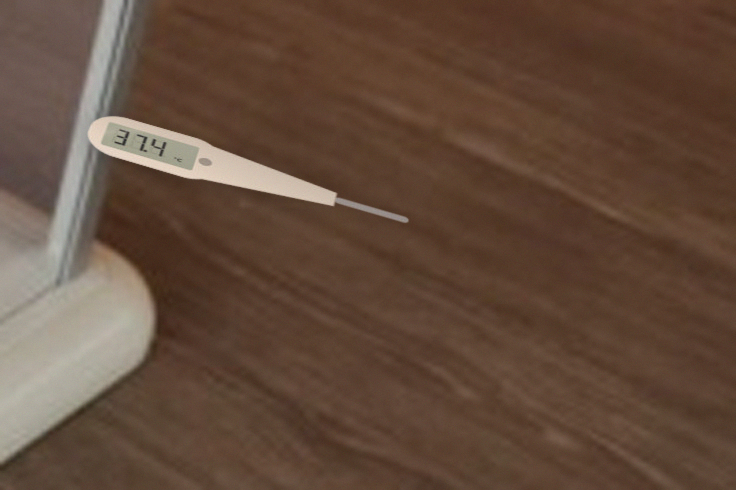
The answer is 37.4 °C
